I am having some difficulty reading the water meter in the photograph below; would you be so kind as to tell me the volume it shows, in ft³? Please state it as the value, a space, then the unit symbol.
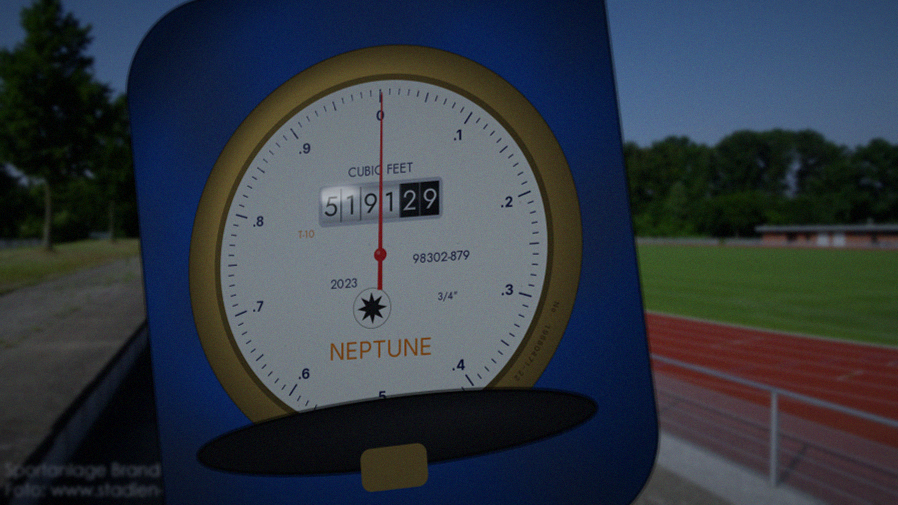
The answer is 519129.00 ft³
